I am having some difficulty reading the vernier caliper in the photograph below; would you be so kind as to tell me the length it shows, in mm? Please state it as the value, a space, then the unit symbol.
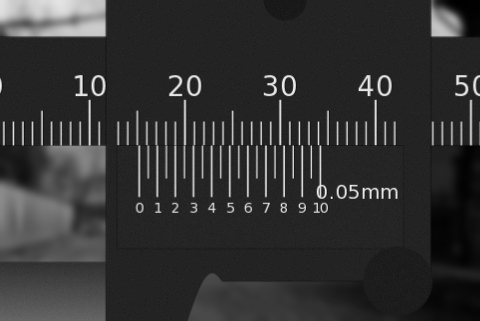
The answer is 15.2 mm
